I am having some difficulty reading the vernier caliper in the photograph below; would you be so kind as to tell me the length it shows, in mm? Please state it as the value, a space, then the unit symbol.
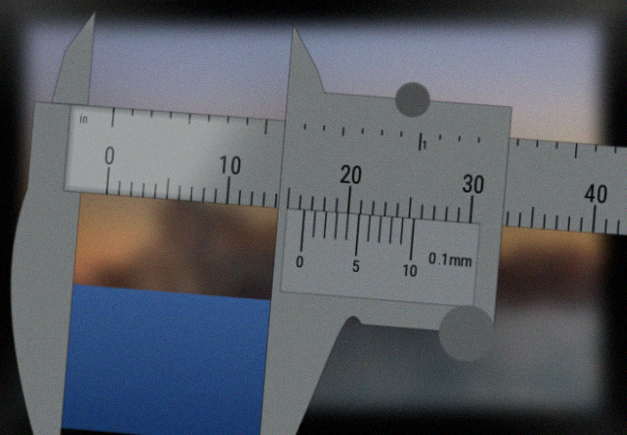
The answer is 16.4 mm
